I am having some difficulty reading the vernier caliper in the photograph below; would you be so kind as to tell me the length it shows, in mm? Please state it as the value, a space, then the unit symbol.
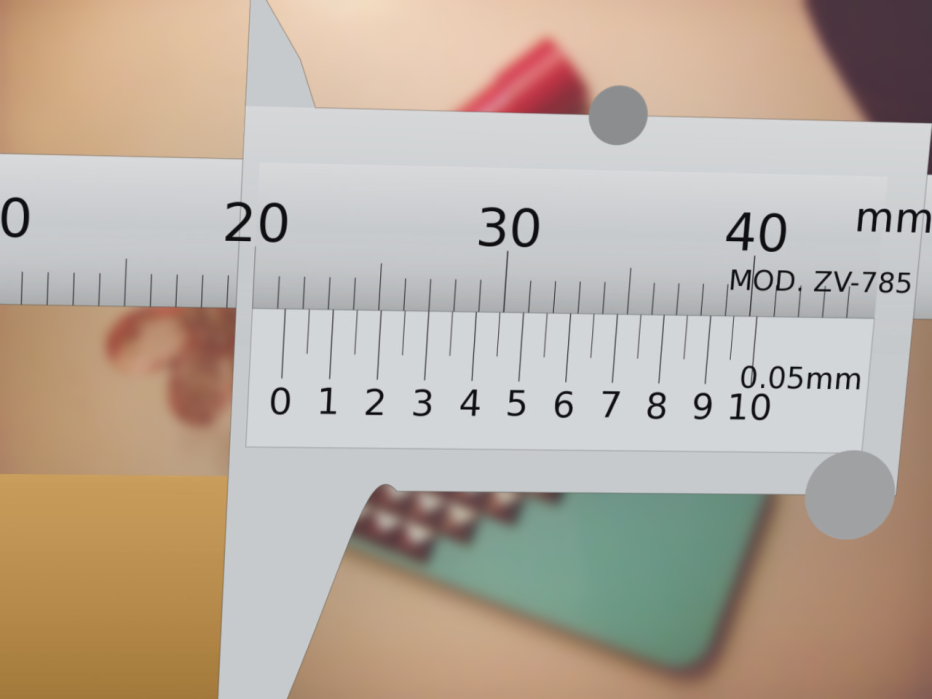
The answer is 21.30 mm
